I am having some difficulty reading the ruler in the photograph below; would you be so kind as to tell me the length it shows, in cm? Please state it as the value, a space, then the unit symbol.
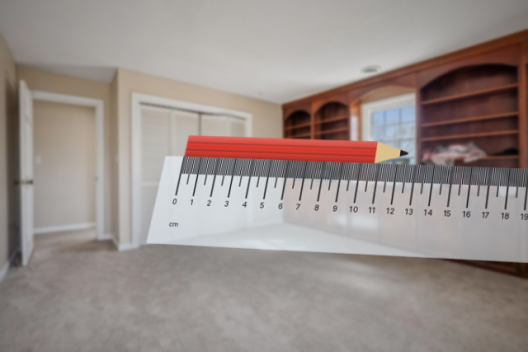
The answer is 12.5 cm
